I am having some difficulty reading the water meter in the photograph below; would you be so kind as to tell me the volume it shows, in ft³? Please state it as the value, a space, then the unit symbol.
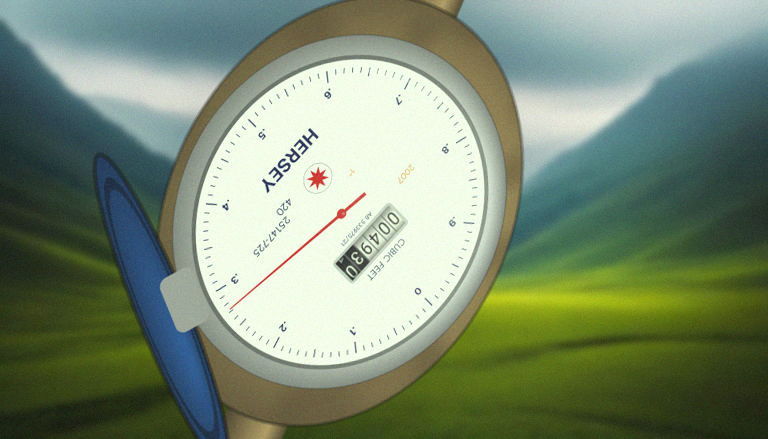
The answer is 4930.27 ft³
